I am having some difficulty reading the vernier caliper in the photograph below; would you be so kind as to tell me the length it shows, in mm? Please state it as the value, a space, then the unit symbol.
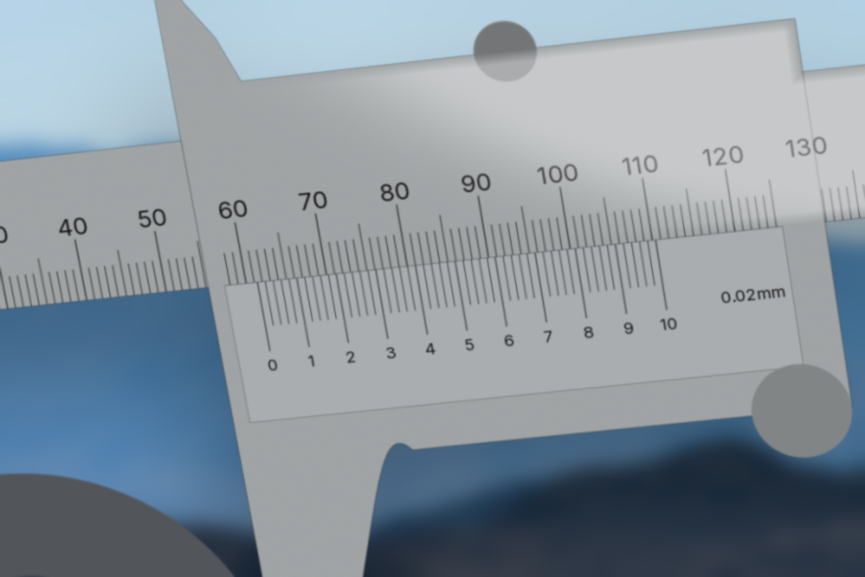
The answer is 61.4 mm
